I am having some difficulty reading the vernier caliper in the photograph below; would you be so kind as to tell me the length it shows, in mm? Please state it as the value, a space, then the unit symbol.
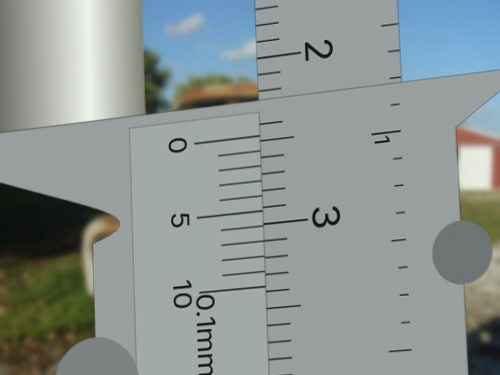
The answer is 24.7 mm
